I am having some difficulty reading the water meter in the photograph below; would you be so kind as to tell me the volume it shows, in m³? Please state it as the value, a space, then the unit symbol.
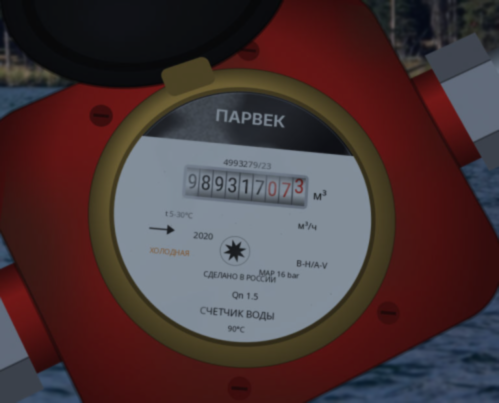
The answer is 989317.073 m³
